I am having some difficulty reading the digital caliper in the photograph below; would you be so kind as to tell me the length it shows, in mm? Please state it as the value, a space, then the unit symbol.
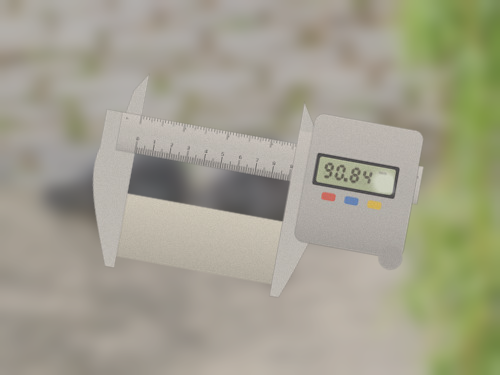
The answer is 90.84 mm
